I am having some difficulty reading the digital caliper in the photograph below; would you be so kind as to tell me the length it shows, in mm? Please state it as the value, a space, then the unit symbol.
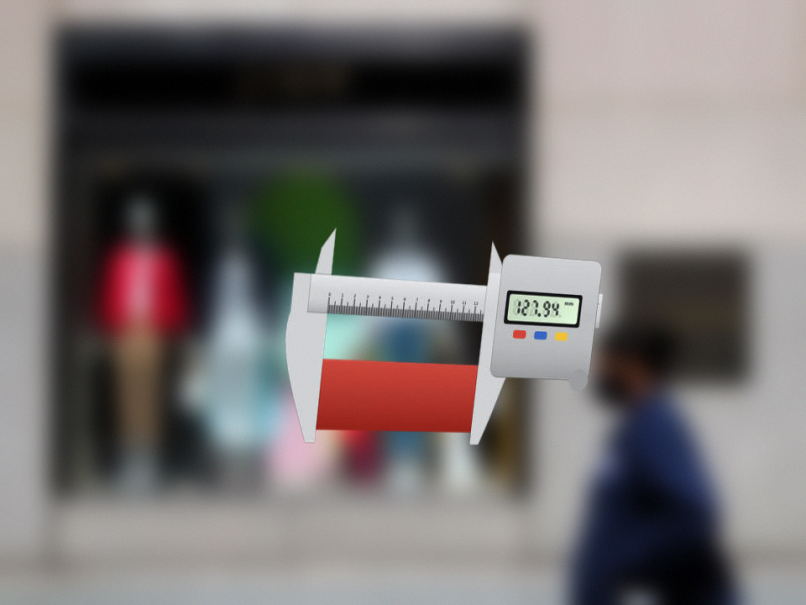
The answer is 127.94 mm
